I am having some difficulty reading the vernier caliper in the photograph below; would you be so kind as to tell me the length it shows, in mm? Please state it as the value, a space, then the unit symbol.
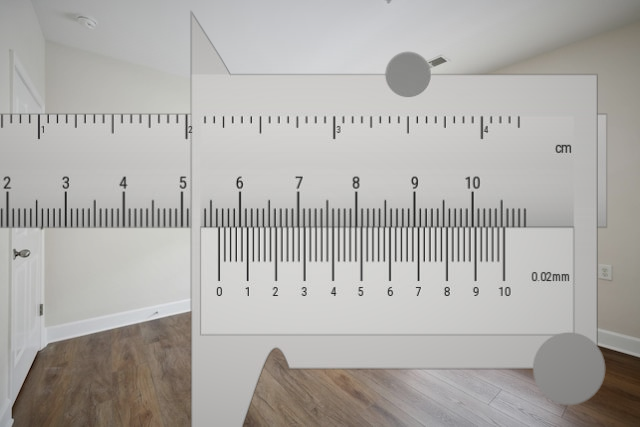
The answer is 56.4 mm
